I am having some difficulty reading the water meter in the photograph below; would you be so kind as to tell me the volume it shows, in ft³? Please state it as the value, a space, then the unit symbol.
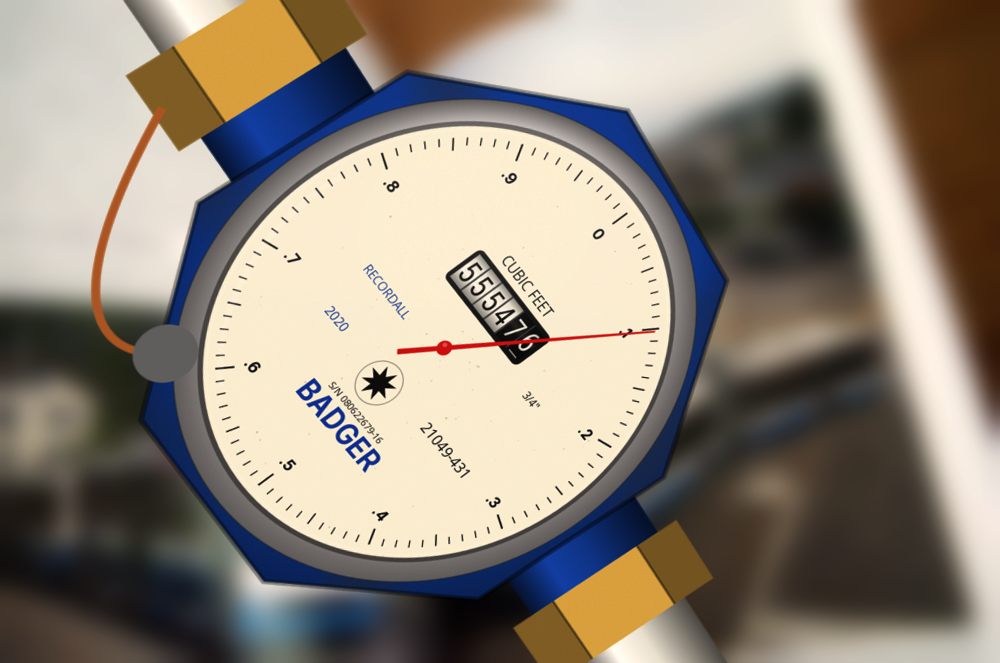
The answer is 555476.10 ft³
